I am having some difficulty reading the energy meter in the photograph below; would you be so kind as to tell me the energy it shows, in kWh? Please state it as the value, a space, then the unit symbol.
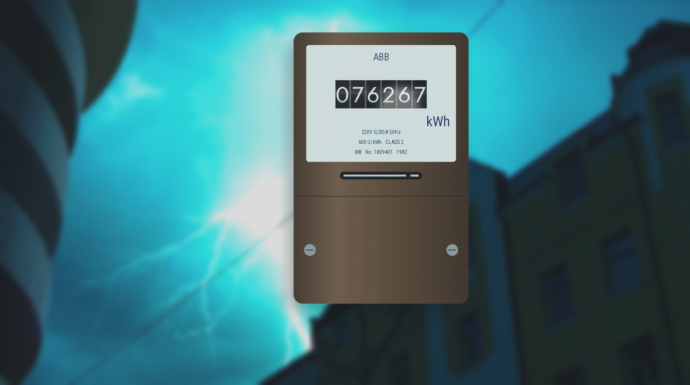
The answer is 76267 kWh
